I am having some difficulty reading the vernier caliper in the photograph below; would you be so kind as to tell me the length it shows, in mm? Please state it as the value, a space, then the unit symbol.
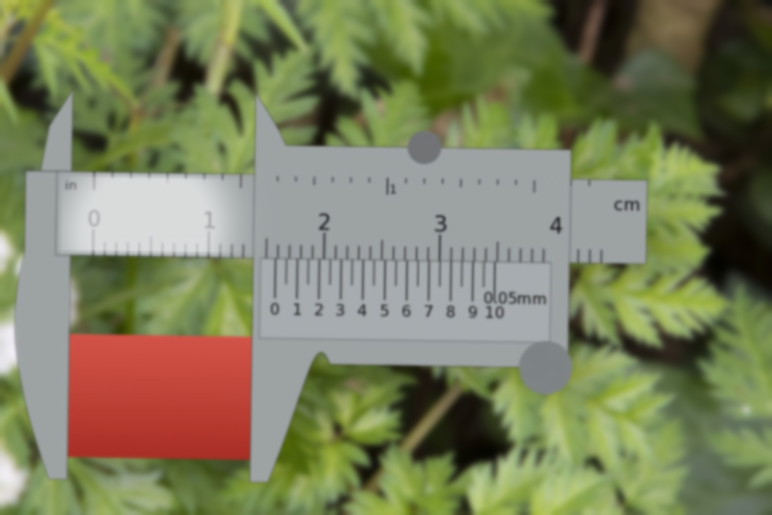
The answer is 15.8 mm
